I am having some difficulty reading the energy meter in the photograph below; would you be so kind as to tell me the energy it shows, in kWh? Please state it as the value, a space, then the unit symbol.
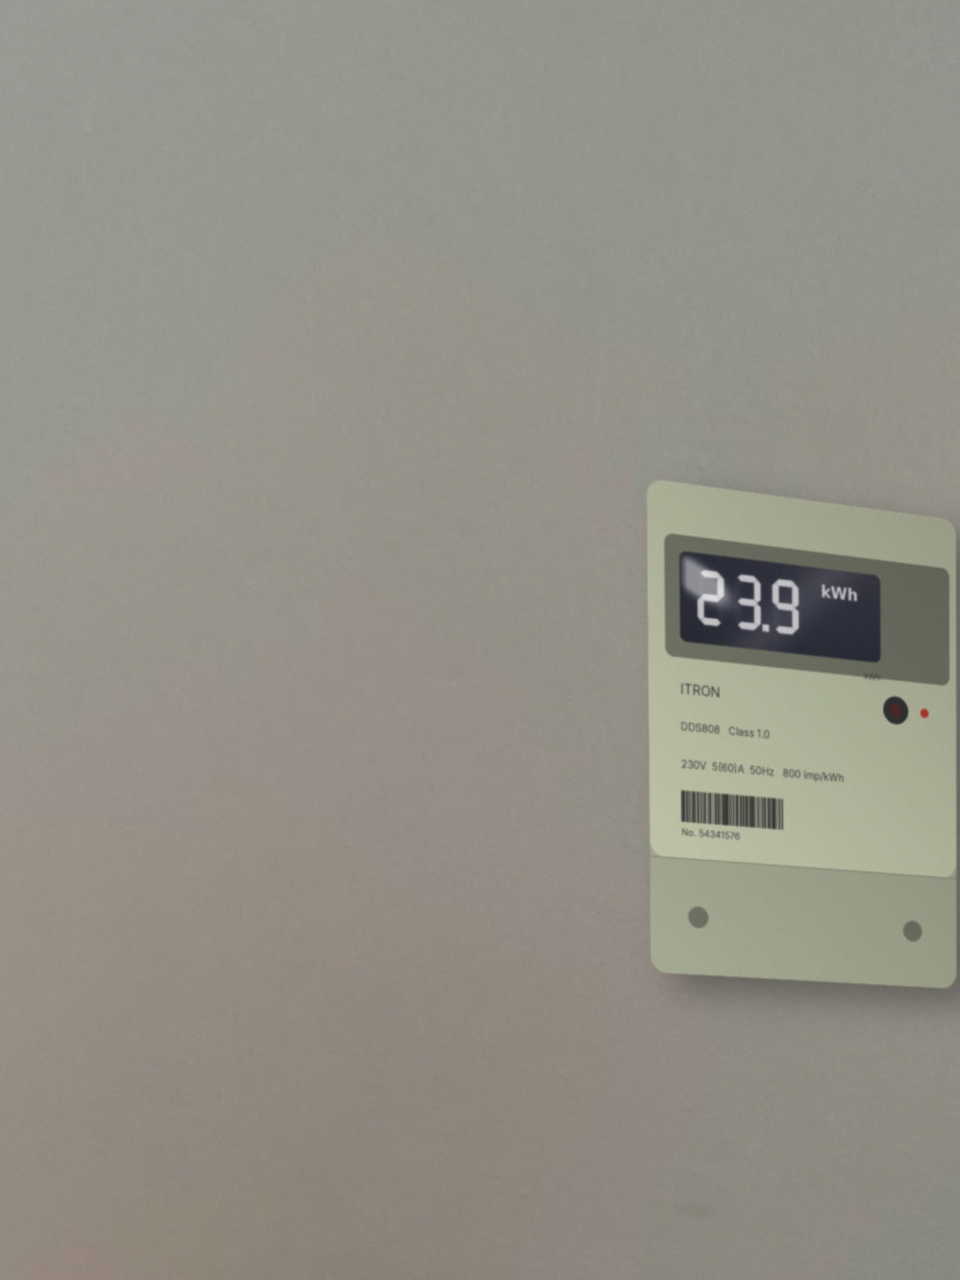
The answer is 23.9 kWh
